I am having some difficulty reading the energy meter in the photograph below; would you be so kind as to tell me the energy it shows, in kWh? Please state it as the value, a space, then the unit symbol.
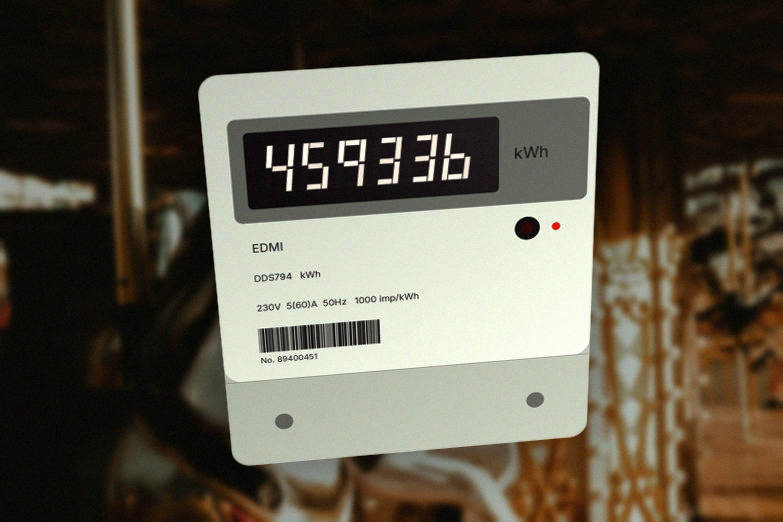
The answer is 459336 kWh
